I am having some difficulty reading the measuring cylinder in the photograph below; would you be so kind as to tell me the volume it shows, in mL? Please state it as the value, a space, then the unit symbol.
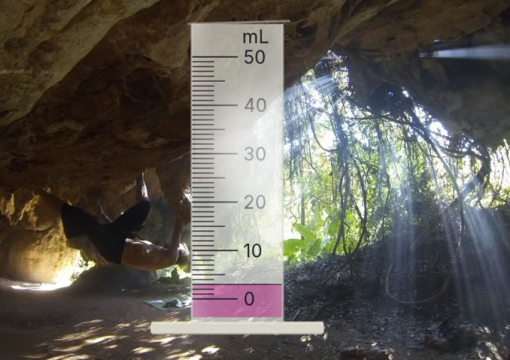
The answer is 3 mL
